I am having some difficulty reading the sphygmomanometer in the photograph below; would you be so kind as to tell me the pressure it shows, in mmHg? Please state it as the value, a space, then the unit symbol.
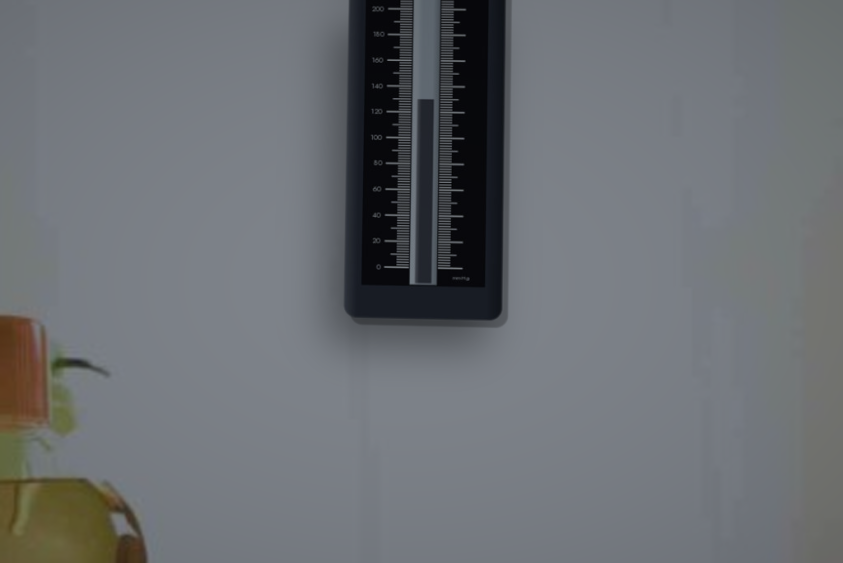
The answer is 130 mmHg
